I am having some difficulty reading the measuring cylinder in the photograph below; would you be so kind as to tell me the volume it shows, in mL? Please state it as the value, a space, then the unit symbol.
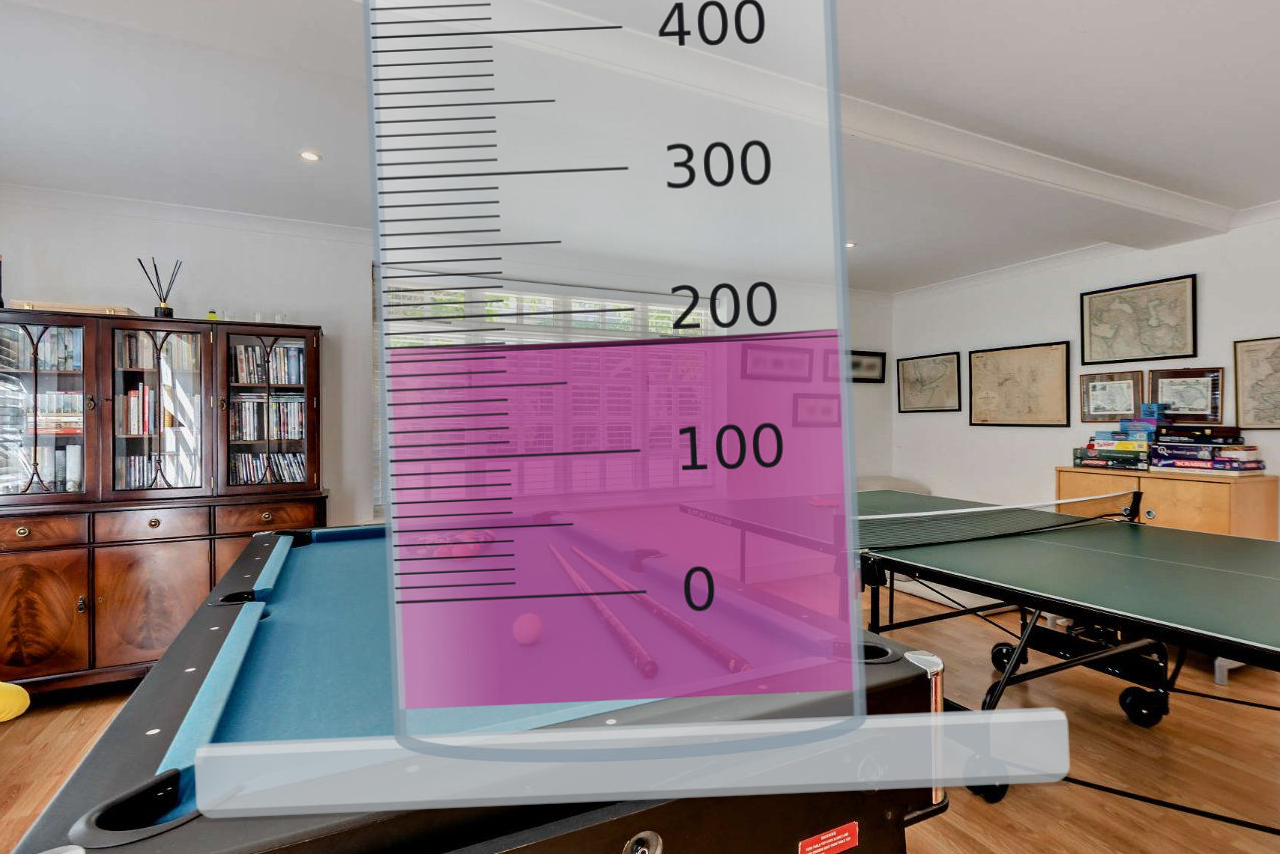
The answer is 175 mL
